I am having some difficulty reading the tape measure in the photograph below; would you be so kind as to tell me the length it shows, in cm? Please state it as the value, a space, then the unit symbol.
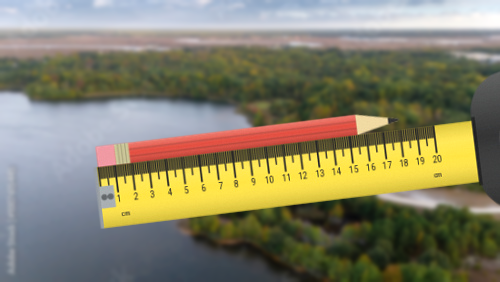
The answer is 18 cm
